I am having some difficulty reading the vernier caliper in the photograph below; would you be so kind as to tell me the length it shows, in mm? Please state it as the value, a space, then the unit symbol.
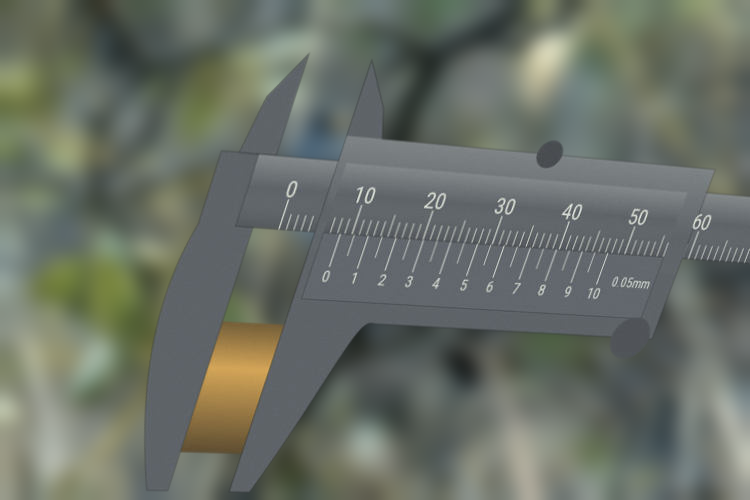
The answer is 8.4 mm
